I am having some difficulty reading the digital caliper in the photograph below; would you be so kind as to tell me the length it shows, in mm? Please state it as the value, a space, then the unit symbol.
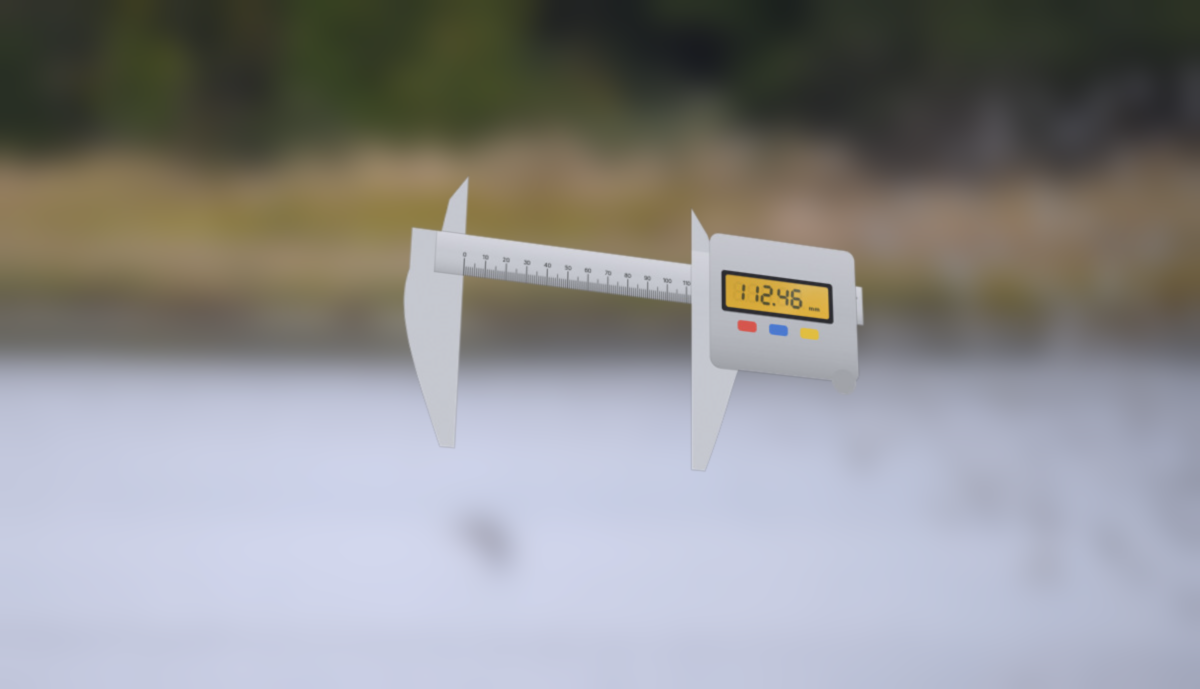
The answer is 112.46 mm
